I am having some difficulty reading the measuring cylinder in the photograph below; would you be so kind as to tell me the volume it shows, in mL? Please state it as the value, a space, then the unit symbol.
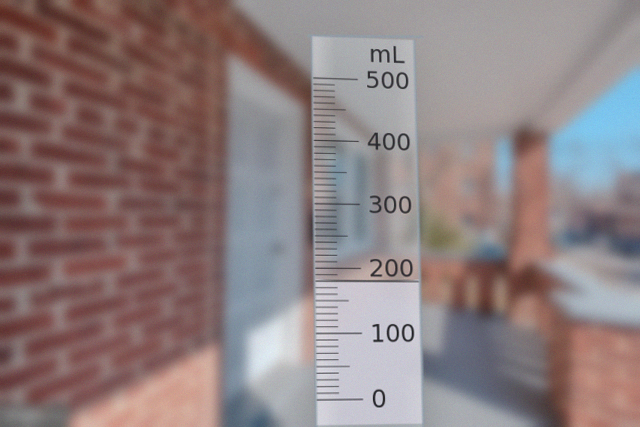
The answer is 180 mL
